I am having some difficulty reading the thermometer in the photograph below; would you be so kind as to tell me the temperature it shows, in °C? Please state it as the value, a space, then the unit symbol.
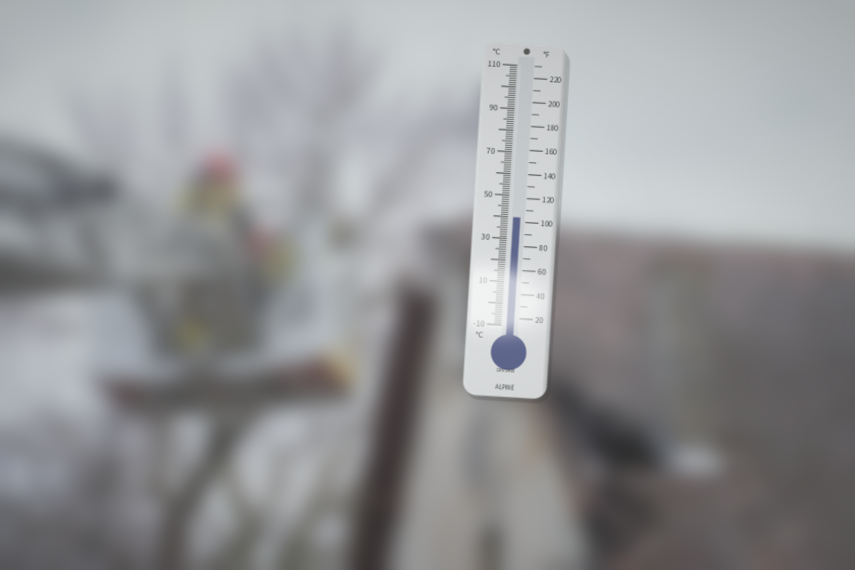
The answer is 40 °C
